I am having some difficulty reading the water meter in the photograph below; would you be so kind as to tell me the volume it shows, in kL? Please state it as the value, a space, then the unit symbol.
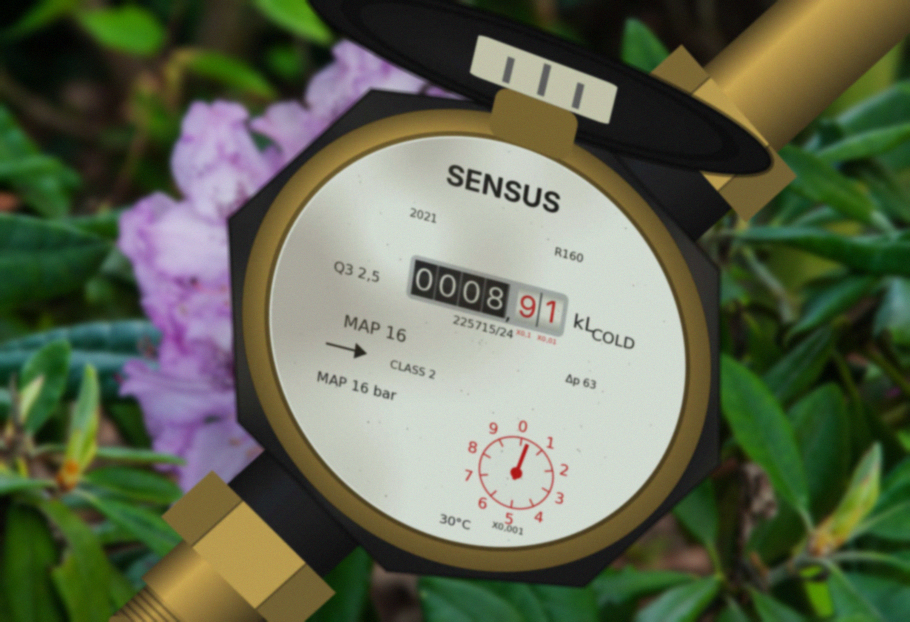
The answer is 8.910 kL
